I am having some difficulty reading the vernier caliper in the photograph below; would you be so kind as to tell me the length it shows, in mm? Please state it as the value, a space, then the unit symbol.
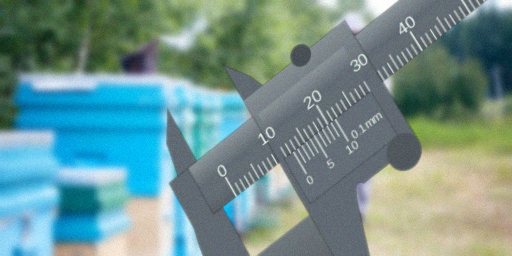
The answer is 12.5 mm
